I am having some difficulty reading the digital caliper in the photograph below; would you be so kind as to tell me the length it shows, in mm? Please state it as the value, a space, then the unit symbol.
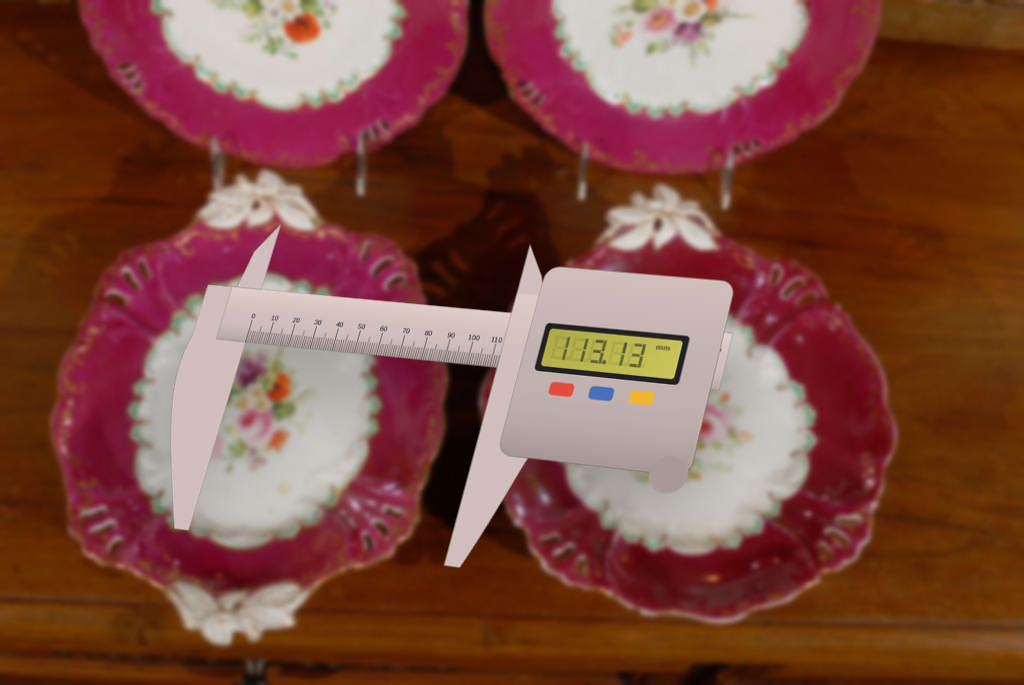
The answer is 113.13 mm
